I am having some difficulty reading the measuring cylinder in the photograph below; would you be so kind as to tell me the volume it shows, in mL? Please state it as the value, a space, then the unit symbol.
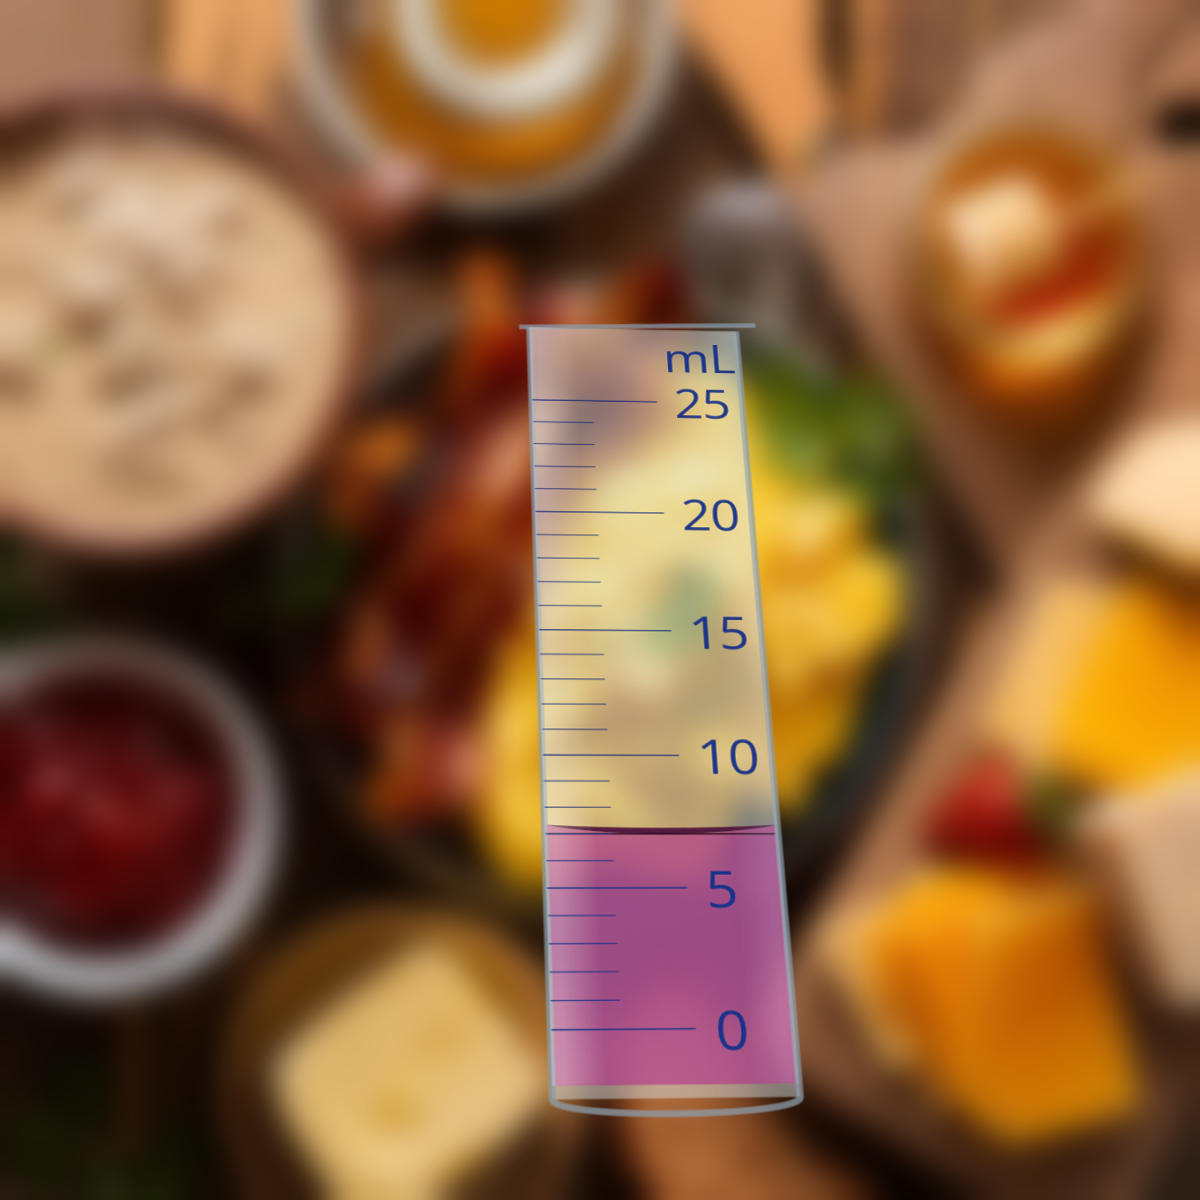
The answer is 7 mL
